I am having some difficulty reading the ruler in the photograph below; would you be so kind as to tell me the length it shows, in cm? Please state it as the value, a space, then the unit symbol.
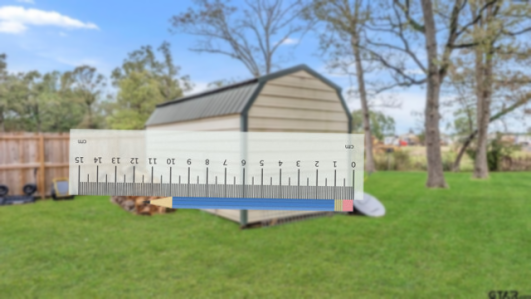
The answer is 11.5 cm
